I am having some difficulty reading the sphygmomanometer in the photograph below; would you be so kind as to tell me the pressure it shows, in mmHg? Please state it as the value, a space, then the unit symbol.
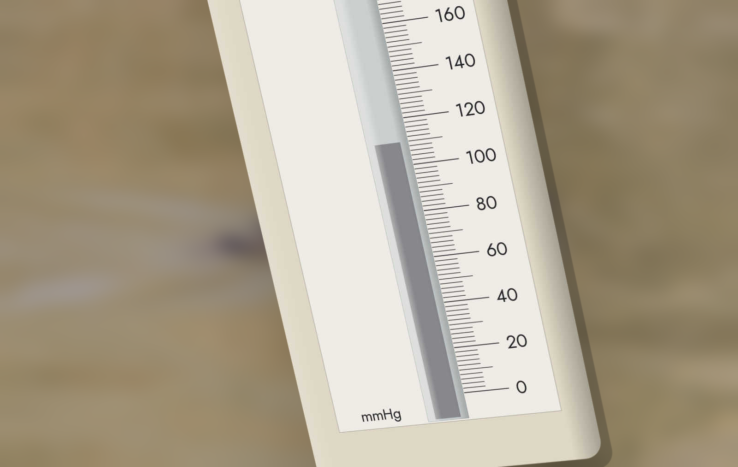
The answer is 110 mmHg
